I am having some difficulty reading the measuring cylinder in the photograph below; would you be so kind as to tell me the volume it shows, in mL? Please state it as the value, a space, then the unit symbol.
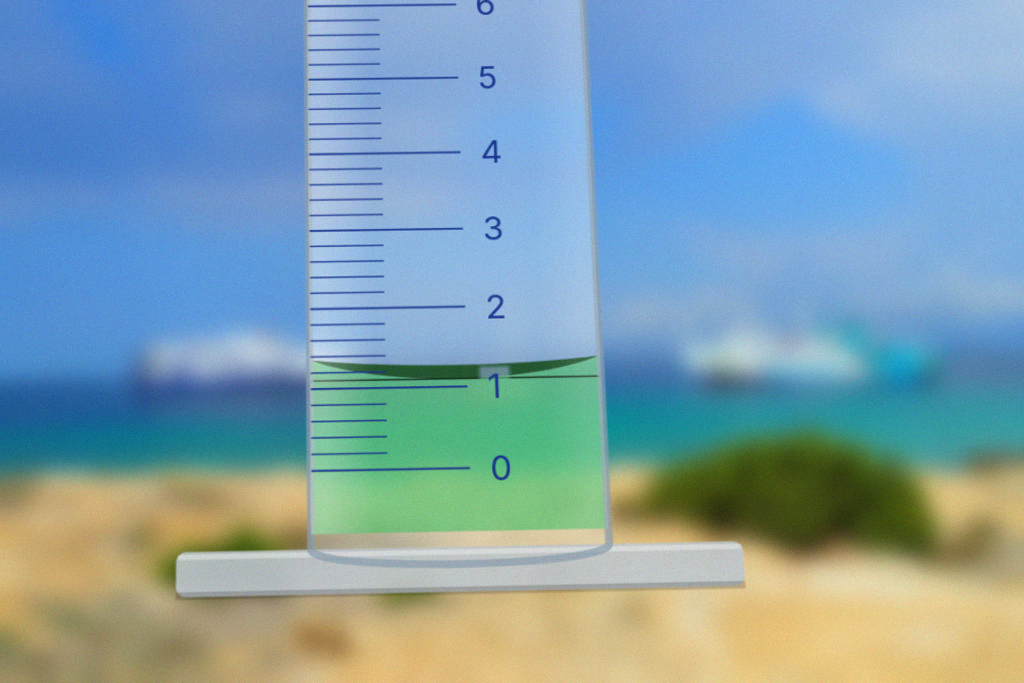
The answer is 1.1 mL
